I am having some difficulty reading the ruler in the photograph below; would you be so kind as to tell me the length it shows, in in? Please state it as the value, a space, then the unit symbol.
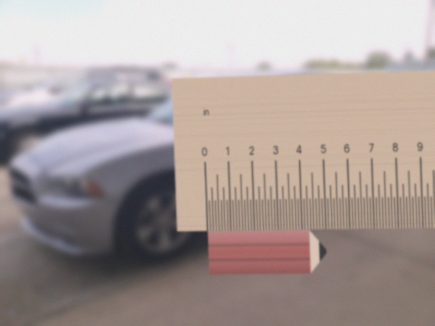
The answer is 5 in
